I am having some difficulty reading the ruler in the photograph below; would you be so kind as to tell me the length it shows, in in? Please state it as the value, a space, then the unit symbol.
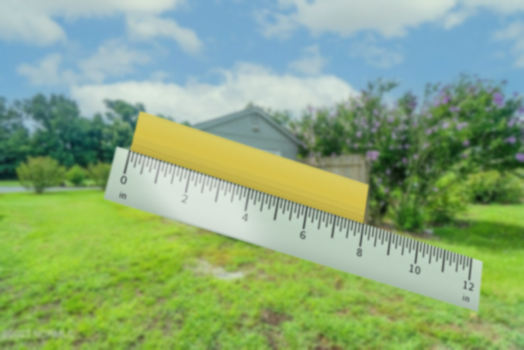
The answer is 8 in
